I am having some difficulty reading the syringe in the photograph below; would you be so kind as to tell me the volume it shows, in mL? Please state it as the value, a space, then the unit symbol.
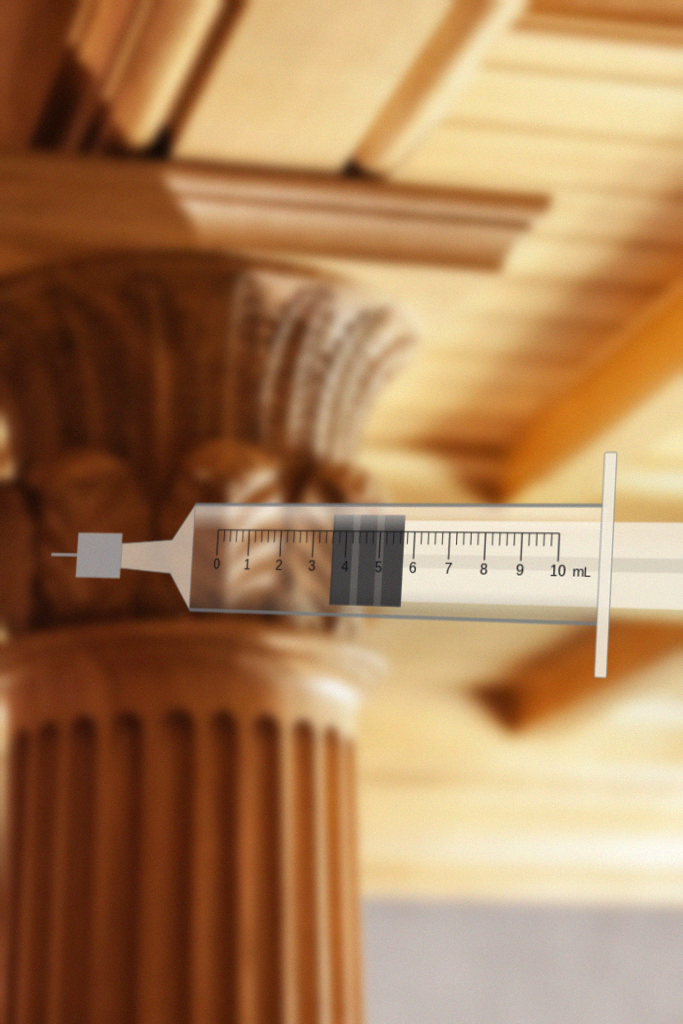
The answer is 3.6 mL
